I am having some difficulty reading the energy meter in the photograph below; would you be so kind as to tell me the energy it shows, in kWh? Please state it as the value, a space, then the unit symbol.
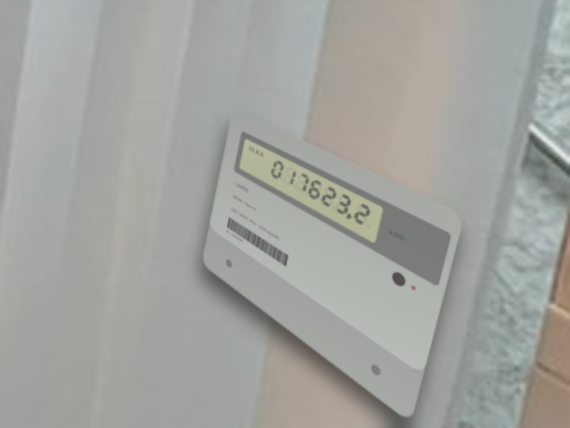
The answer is 17623.2 kWh
